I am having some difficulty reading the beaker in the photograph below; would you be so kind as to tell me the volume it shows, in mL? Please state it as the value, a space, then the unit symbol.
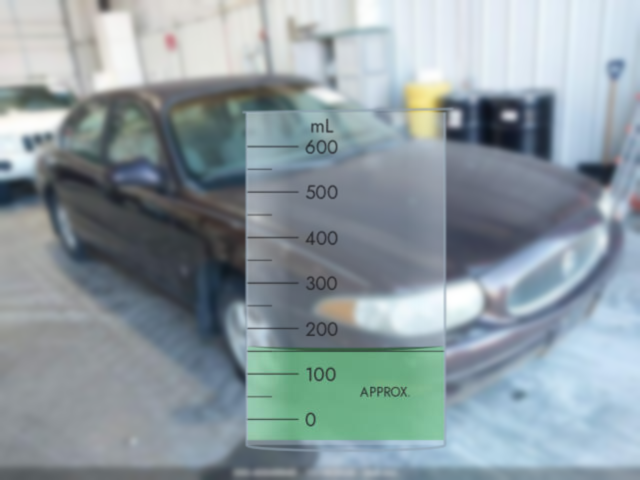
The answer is 150 mL
